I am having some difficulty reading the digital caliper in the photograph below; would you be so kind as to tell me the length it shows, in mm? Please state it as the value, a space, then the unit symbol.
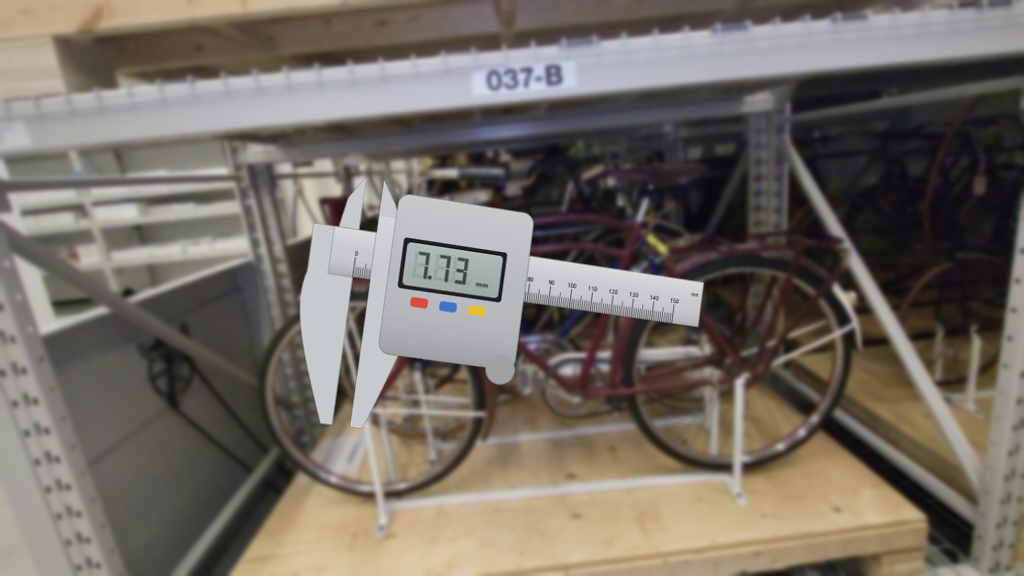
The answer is 7.73 mm
